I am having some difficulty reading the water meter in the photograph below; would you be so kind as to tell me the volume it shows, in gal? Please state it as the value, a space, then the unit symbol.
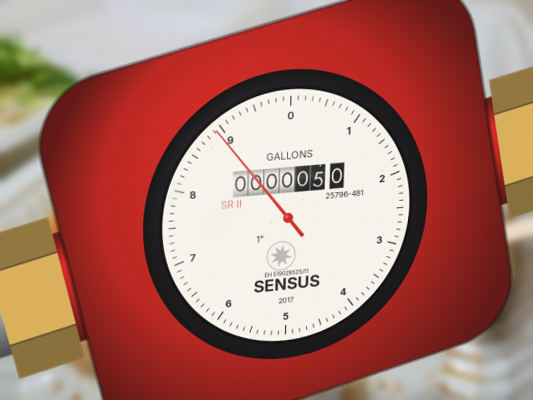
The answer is 48.9 gal
